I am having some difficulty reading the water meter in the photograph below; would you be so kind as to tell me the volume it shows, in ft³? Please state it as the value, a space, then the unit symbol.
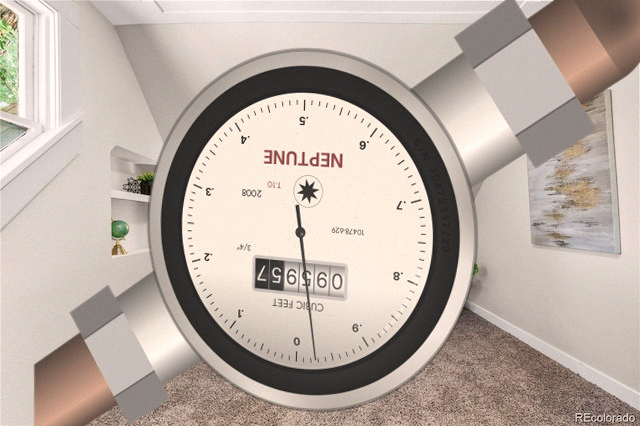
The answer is 95956.97 ft³
